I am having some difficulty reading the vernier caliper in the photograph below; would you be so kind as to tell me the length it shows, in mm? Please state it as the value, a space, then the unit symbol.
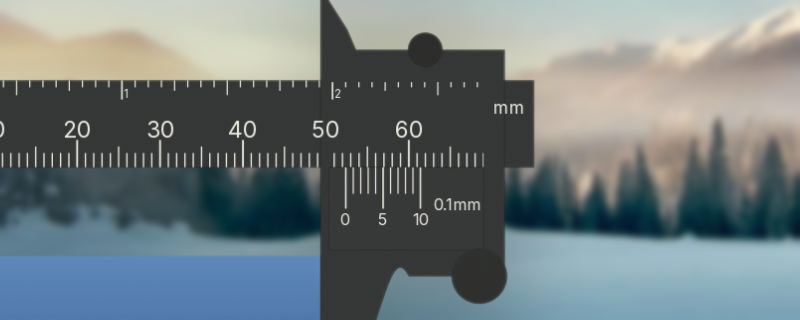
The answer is 52.4 mm
